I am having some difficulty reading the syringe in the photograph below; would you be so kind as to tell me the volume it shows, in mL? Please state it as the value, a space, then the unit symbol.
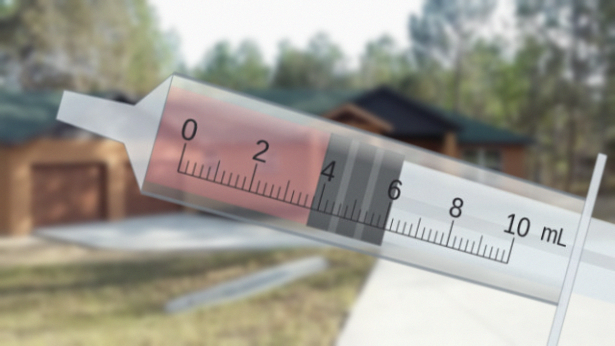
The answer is 3.8 mL
